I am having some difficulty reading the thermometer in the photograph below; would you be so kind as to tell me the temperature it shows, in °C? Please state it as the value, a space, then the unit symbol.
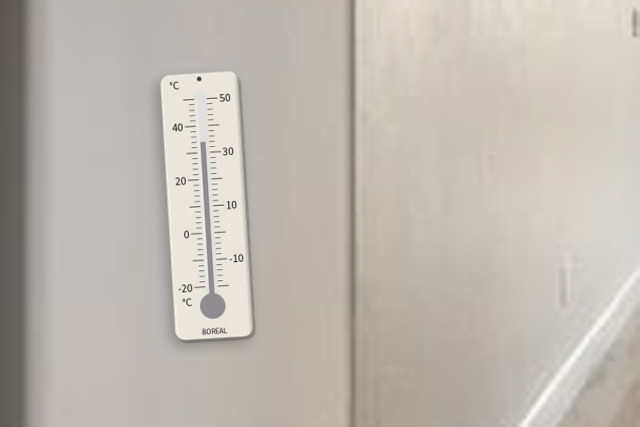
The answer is 34 °C
